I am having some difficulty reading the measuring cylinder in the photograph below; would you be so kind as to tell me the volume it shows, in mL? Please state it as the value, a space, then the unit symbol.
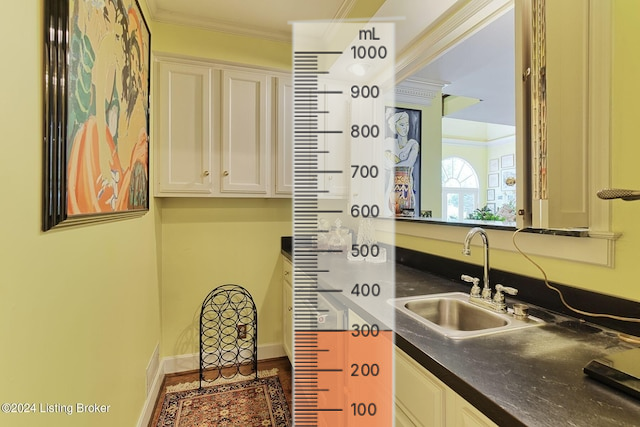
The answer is 300 mL
